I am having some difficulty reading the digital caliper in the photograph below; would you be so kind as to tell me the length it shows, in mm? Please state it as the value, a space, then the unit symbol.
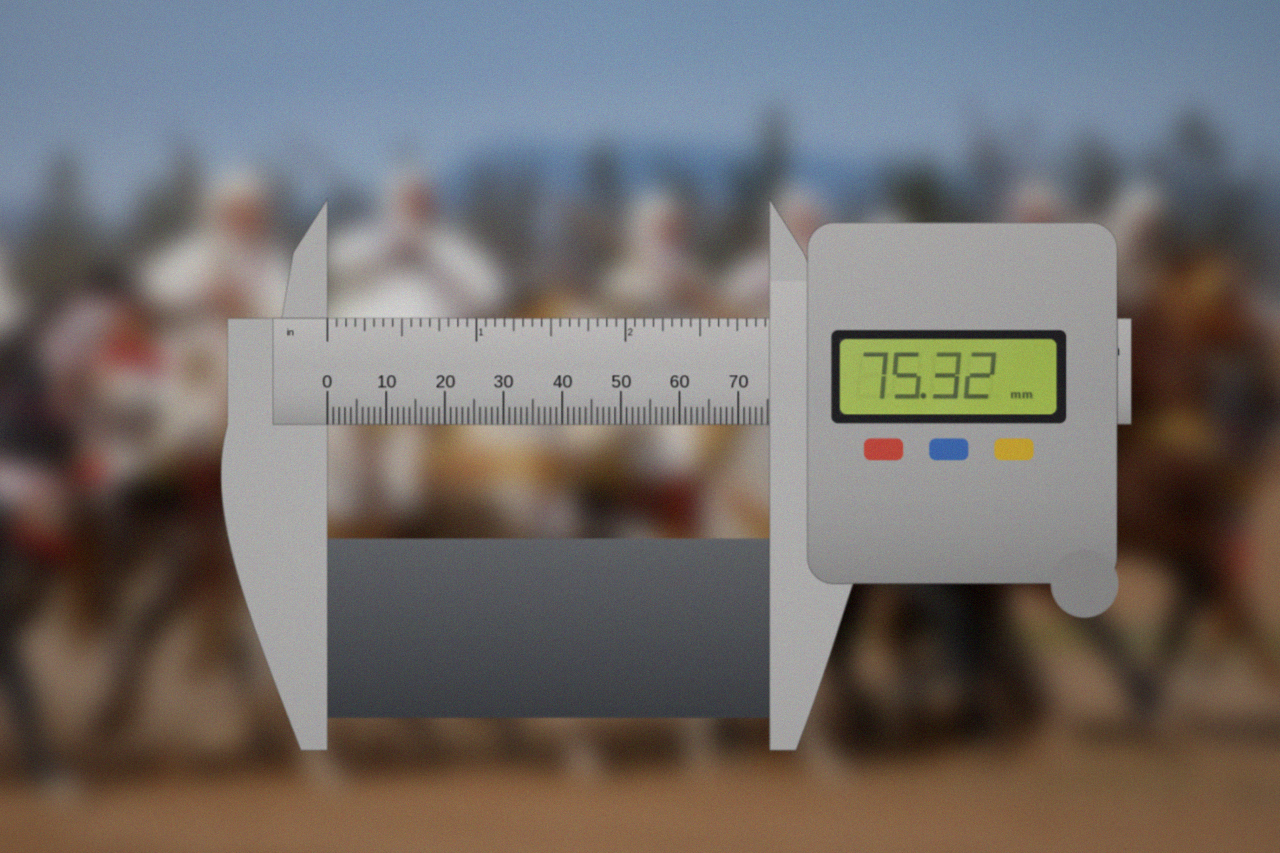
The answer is 75.32 mm
